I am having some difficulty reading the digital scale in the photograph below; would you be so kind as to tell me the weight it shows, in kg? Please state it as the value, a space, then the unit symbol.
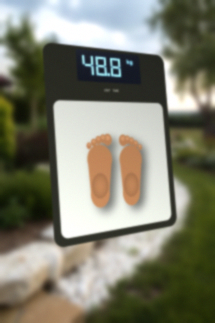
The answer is 48.8 kg
